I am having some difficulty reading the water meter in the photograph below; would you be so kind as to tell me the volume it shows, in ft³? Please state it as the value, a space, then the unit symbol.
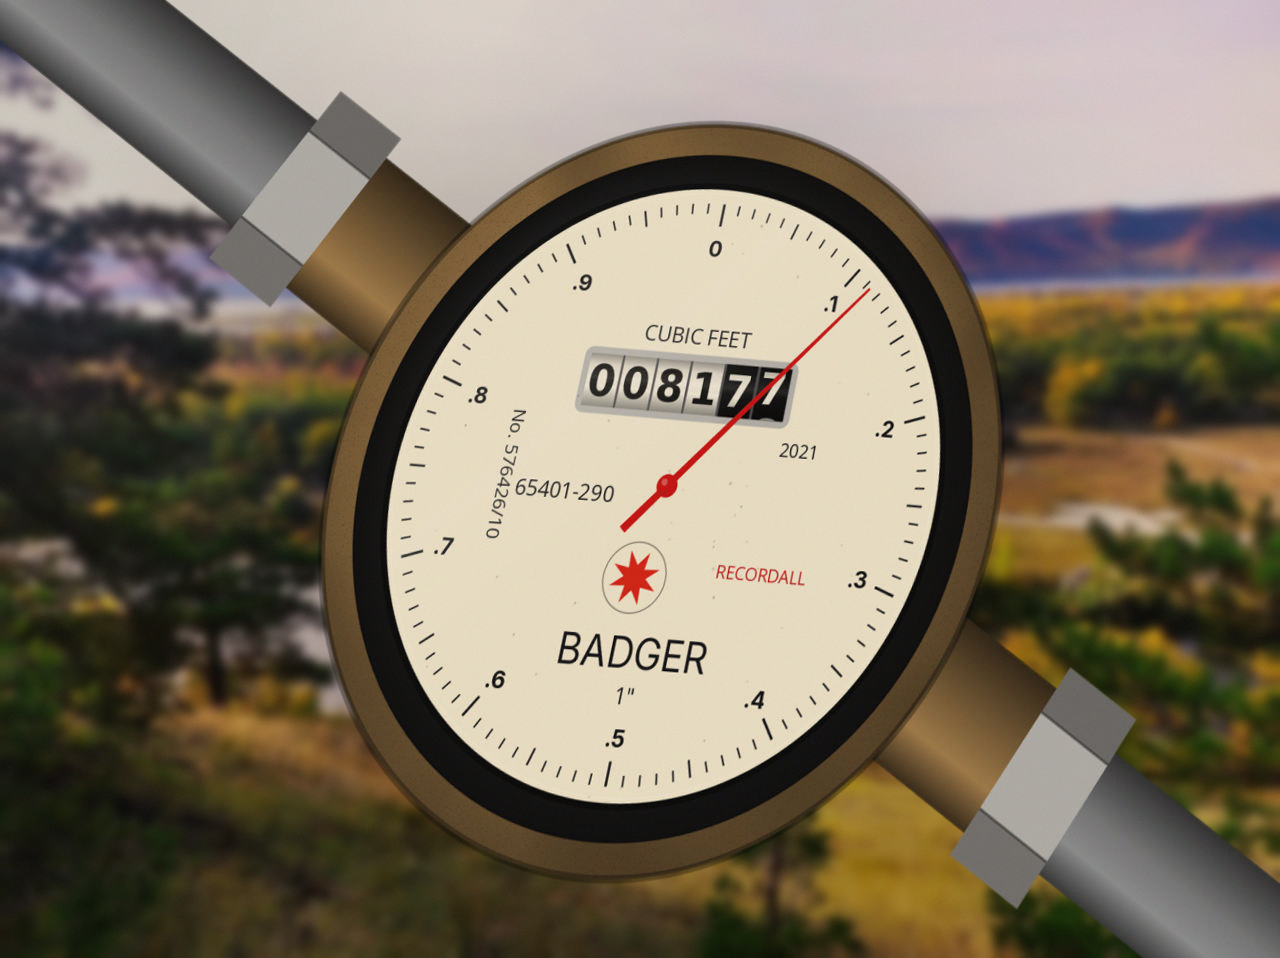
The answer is 8177.11 ft³
